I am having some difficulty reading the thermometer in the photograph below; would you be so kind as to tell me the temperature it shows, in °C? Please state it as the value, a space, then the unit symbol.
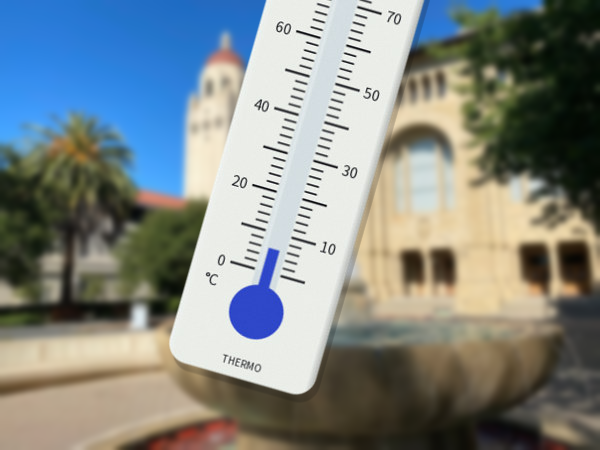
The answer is 6 °C
